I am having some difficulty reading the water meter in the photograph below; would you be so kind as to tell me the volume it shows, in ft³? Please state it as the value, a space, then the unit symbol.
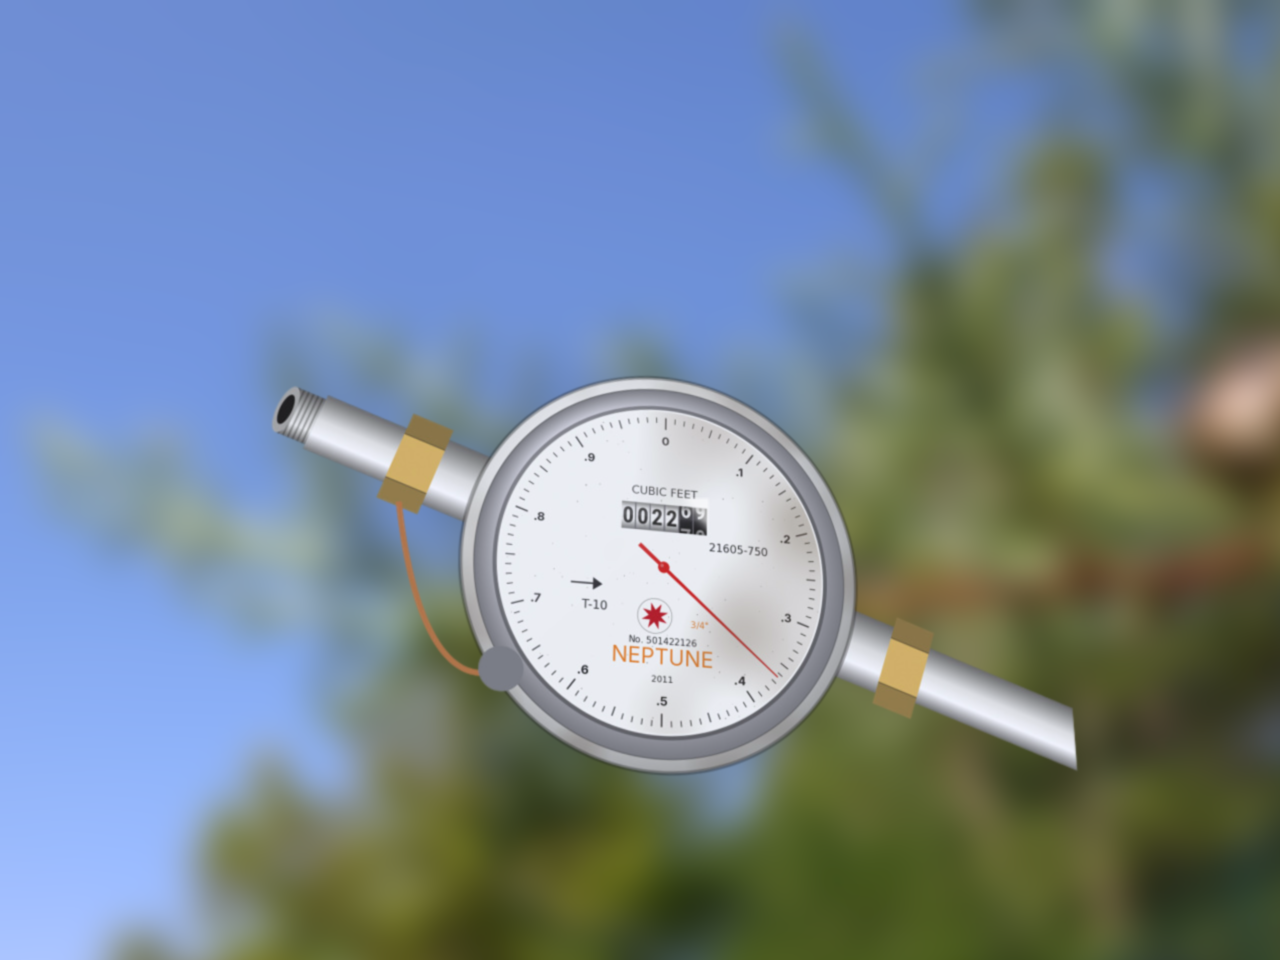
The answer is 2269.36 ft³
